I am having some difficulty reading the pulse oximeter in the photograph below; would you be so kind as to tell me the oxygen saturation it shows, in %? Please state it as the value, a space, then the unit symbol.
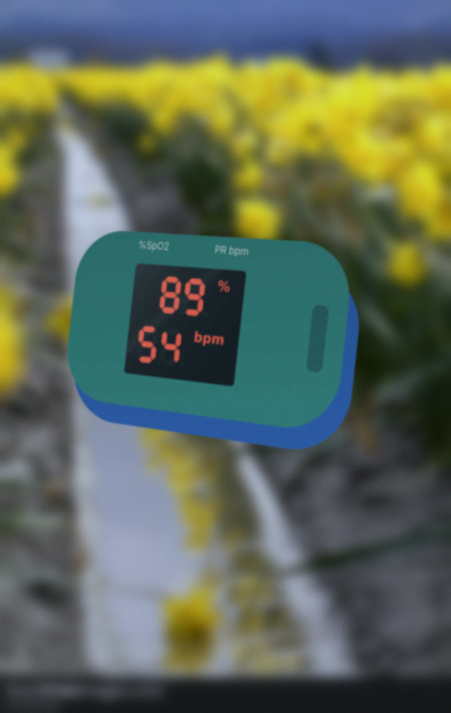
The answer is 89 %
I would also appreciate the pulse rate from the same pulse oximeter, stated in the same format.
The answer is 54 bpm
